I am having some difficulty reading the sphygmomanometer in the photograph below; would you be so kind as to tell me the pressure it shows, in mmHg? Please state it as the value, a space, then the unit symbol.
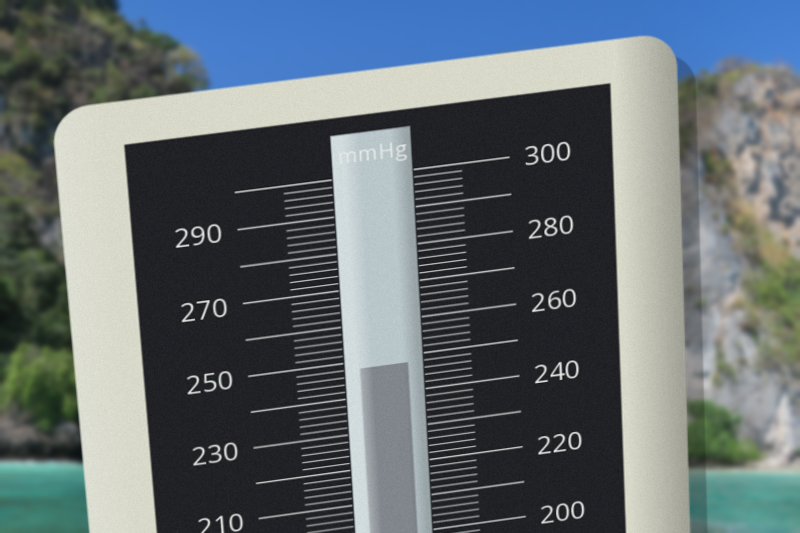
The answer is 248 mmHg
